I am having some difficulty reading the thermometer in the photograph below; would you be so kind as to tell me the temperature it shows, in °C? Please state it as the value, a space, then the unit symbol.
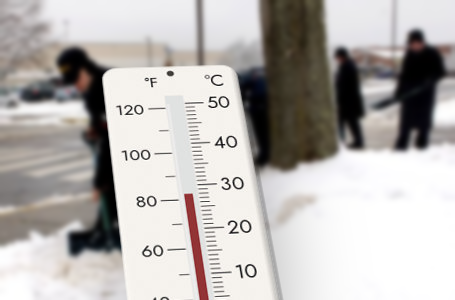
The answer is 28 °C
